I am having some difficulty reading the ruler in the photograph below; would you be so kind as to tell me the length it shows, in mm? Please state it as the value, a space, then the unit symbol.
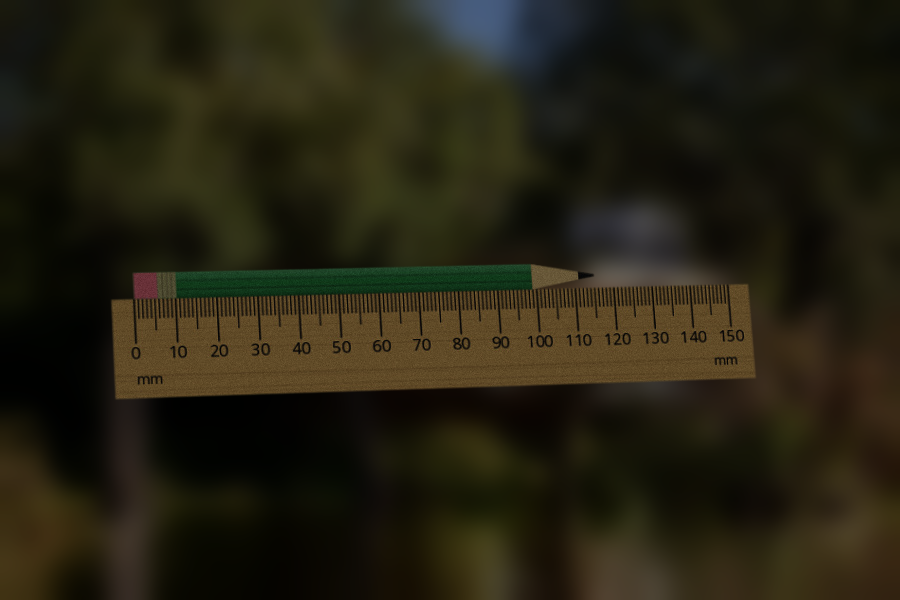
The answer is 115 mm
